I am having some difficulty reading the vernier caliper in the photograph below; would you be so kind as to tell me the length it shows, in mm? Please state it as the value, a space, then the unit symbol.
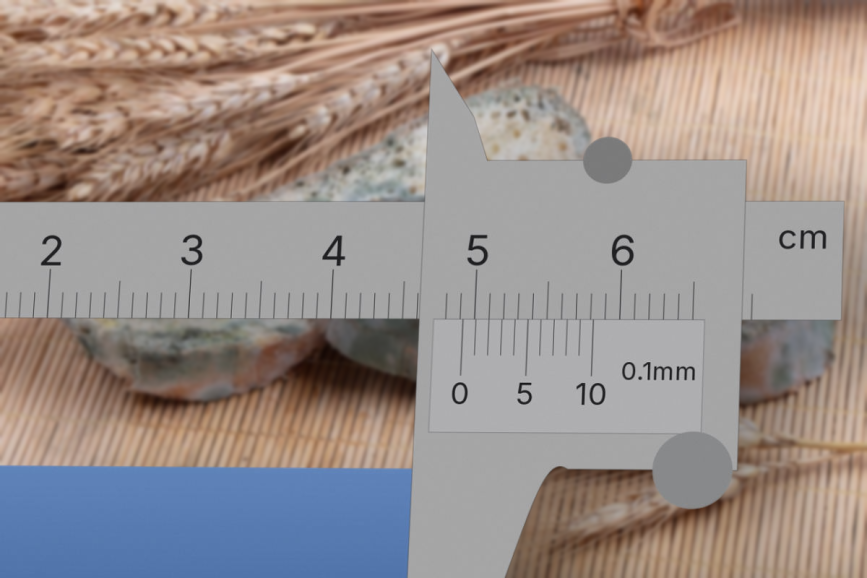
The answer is 49.2 mm
